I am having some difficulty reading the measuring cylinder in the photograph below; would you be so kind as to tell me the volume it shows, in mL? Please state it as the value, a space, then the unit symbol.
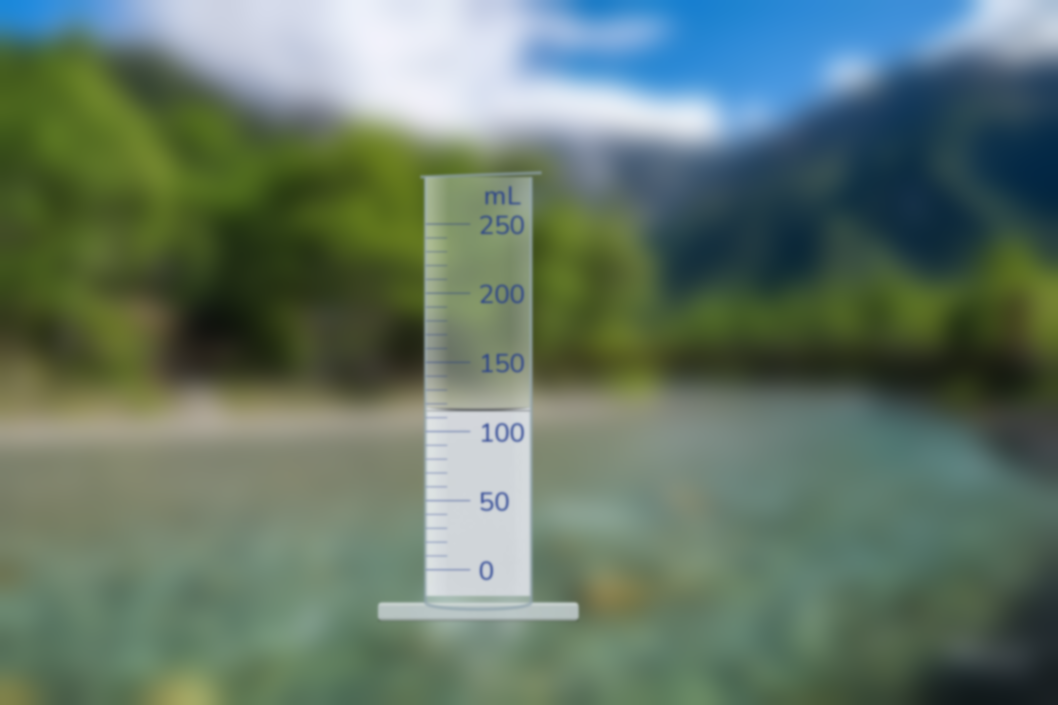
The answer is 115 mL
